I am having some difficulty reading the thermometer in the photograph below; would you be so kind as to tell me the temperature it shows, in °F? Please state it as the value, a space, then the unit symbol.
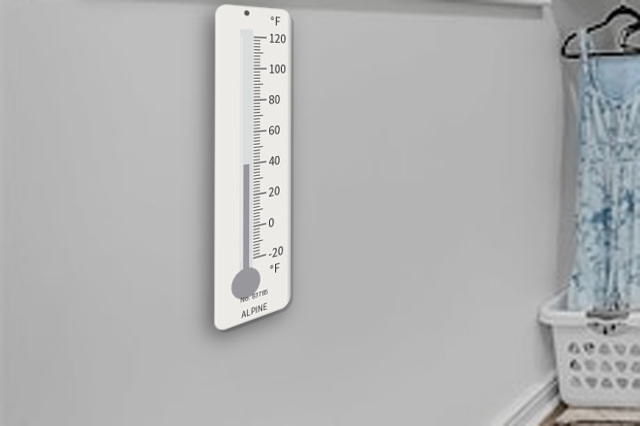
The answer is 40 °F
